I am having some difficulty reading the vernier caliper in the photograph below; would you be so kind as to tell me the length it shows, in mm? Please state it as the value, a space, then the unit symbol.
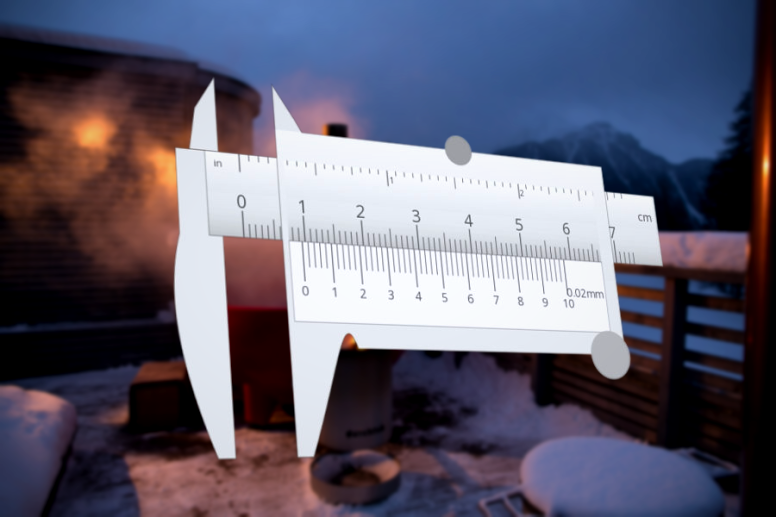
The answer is 9.5 mm
